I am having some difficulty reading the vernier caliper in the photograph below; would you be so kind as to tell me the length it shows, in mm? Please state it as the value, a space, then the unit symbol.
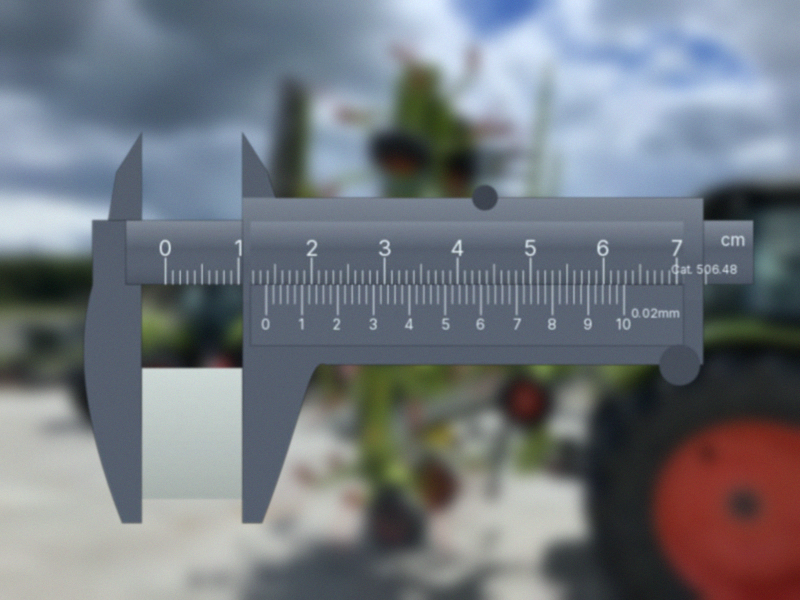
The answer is 13.8 mm
